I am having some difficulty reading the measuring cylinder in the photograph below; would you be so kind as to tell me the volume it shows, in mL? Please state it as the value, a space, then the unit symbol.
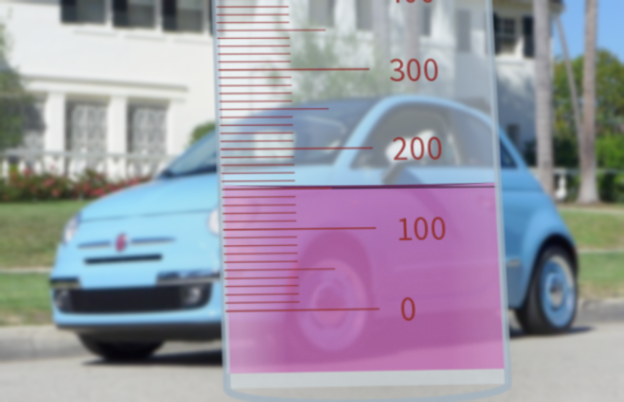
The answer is 150 mL
